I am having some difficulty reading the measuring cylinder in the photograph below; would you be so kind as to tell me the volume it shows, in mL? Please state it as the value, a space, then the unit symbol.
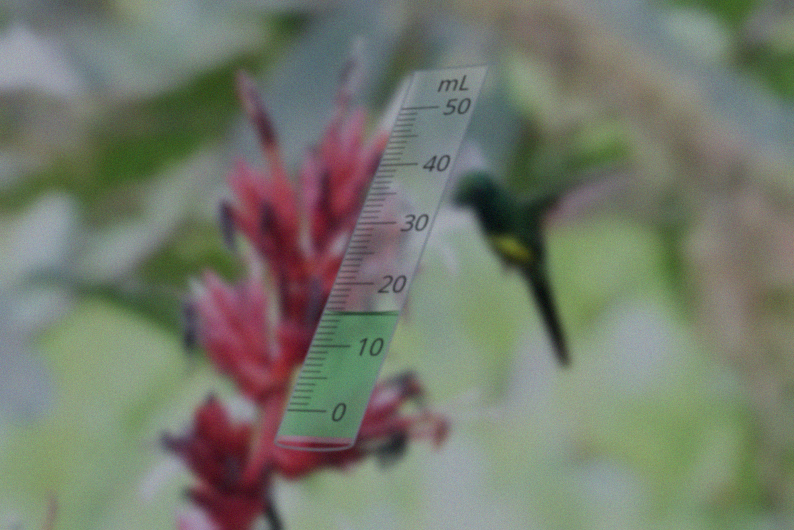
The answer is 15 mL
